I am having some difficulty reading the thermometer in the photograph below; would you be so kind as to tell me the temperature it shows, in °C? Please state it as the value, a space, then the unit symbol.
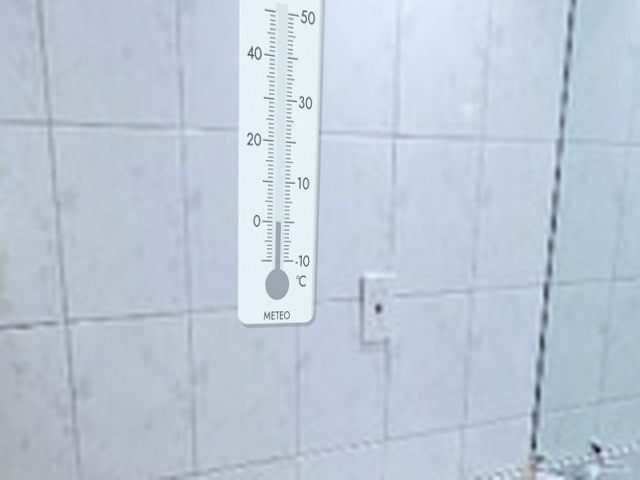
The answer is 0 °C
